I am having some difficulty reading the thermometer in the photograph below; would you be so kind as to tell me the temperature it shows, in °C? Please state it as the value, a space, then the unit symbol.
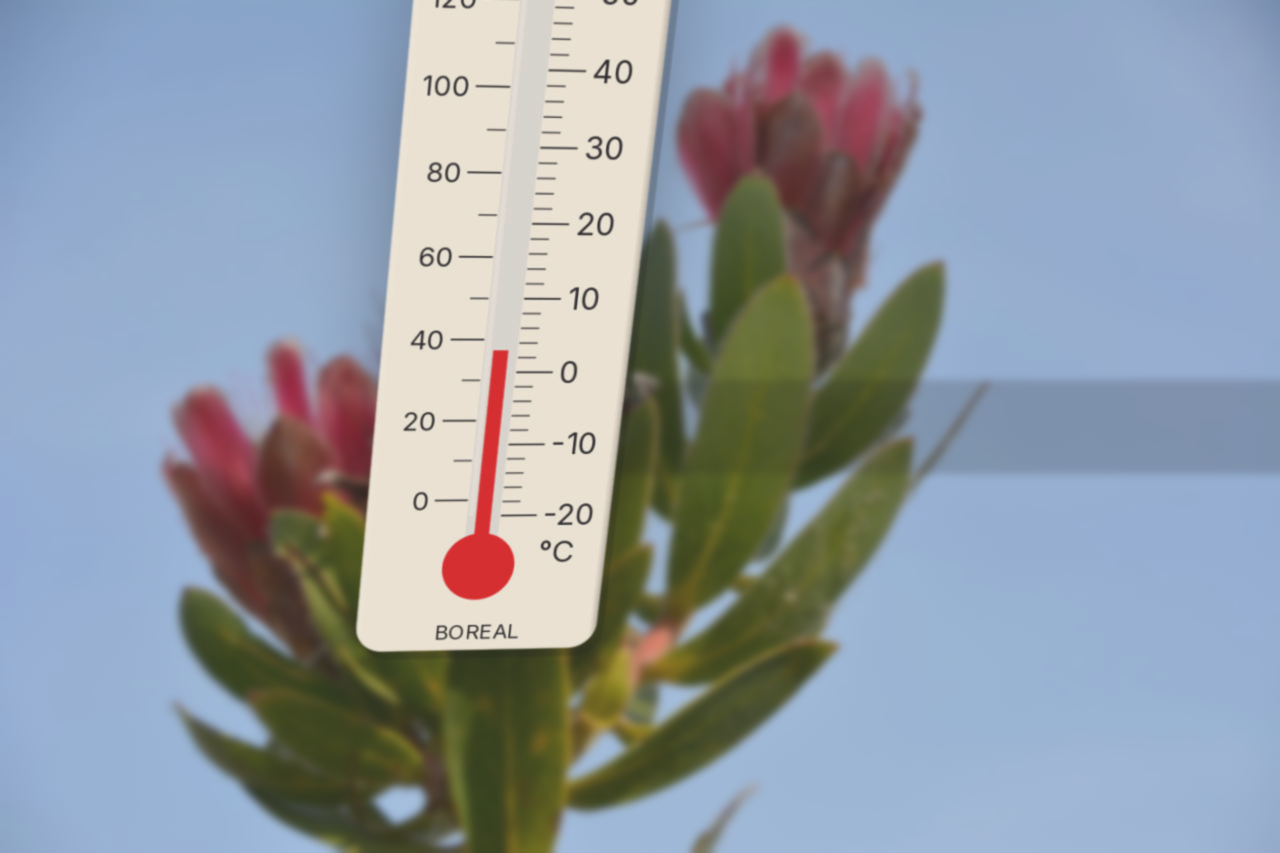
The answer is 3 °C
